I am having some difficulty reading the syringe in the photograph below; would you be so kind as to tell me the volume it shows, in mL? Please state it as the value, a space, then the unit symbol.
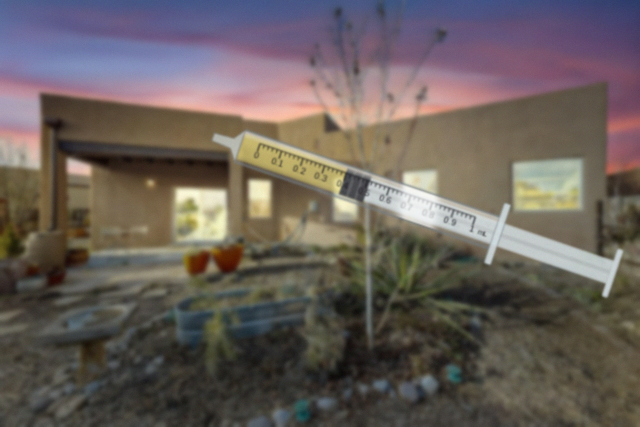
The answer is 0.4 mL
